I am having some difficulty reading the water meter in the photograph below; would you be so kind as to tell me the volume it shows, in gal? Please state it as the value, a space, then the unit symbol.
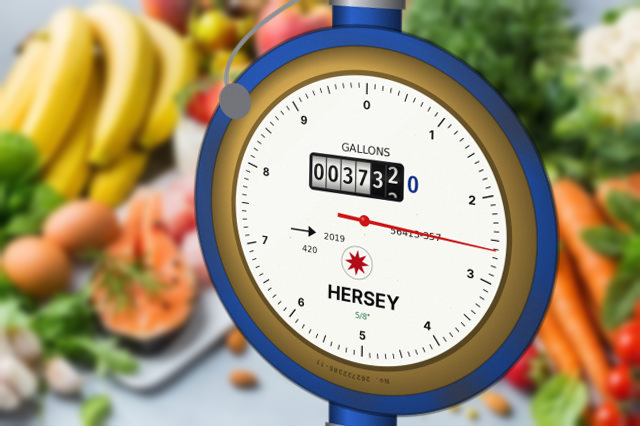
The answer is 37322.6 gal
